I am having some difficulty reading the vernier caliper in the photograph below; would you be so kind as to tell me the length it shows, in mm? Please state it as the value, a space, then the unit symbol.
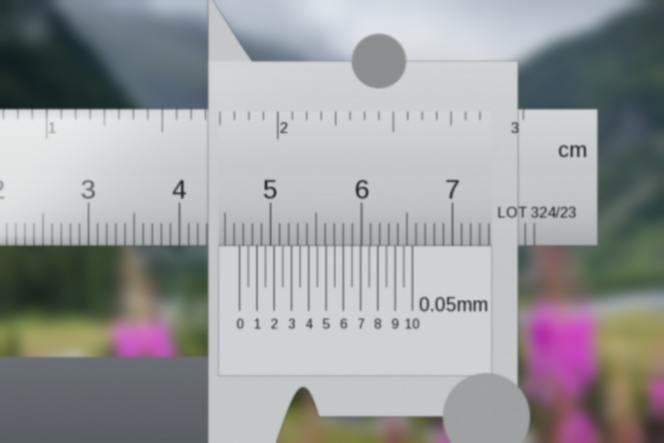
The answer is 46.6 mm
